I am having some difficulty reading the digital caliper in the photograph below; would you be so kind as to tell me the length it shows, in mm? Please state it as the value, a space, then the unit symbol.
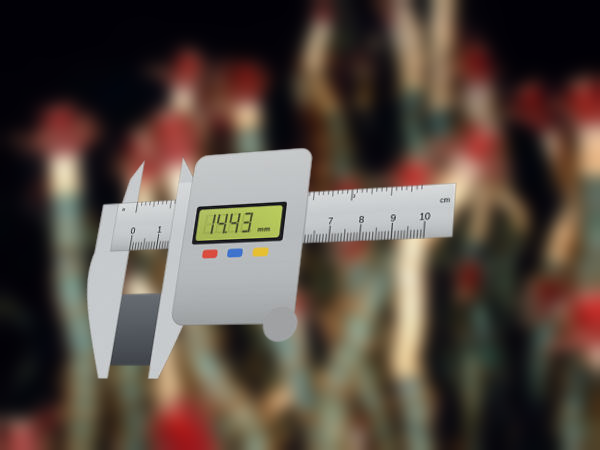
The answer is 14.43 mm
